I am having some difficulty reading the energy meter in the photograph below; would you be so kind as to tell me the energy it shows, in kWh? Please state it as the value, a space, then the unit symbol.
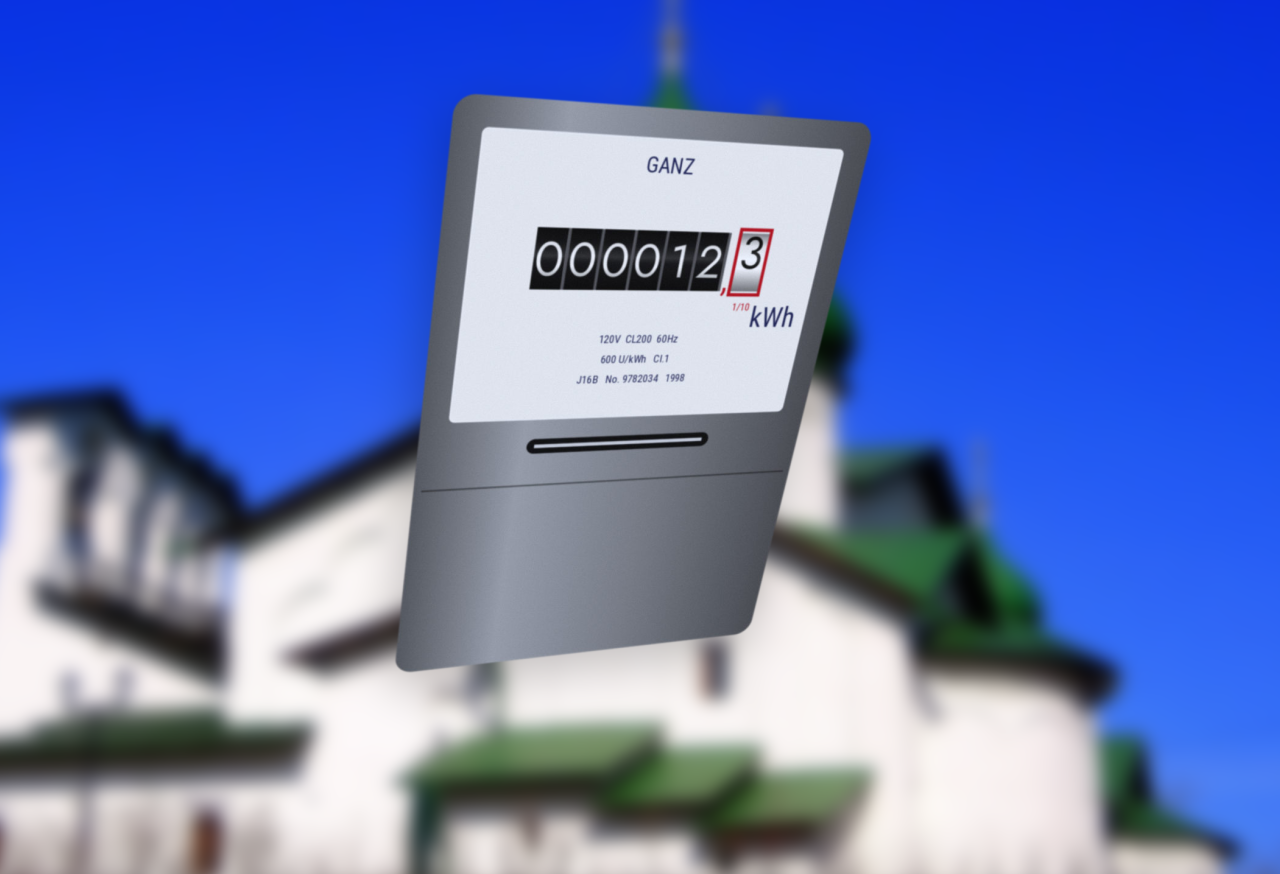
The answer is 12.3 kWh
